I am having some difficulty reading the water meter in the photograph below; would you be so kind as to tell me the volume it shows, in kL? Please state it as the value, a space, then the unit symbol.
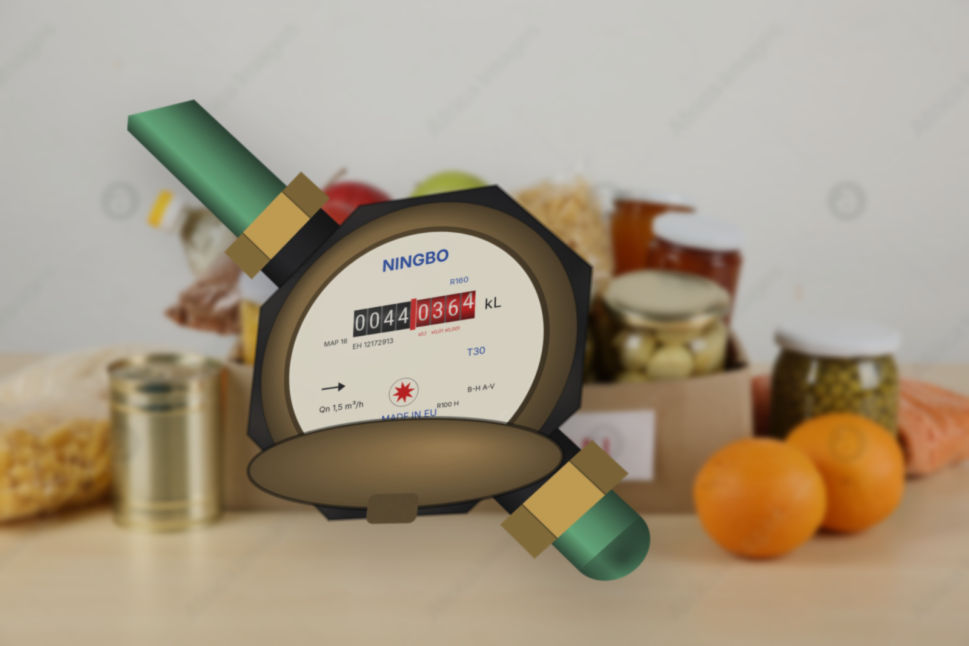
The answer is 44.0364 kL
